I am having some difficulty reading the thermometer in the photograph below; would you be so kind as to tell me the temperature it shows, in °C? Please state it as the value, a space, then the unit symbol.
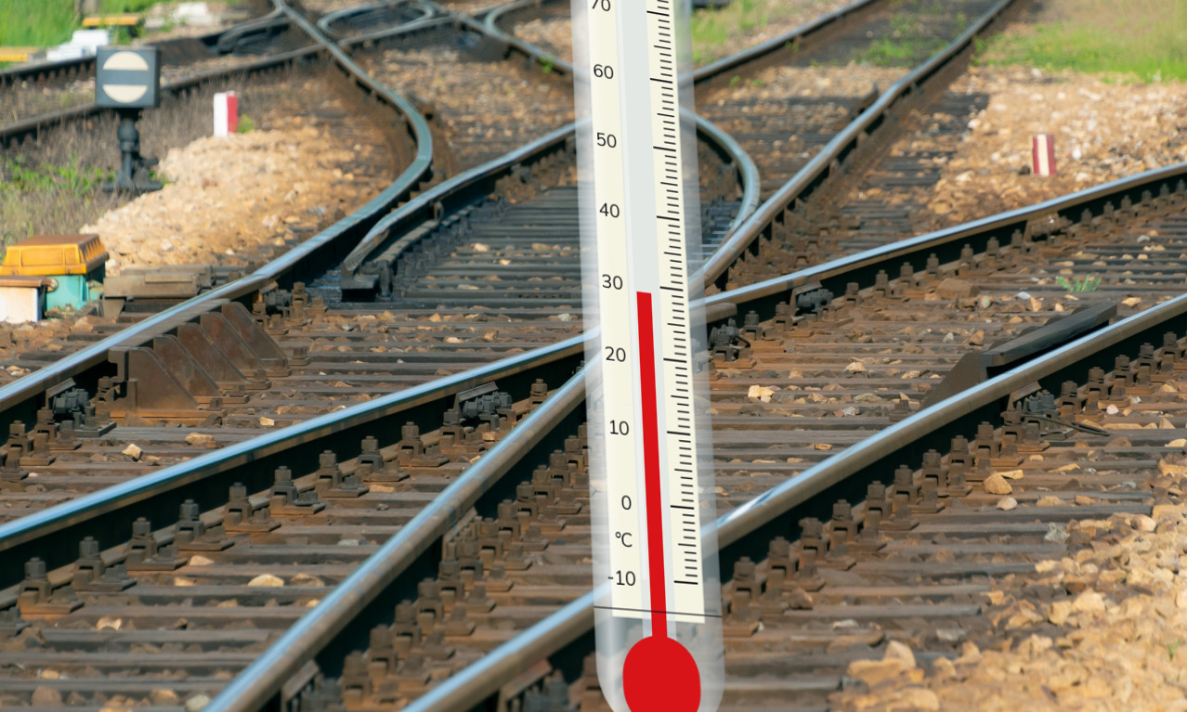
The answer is 29 °C
